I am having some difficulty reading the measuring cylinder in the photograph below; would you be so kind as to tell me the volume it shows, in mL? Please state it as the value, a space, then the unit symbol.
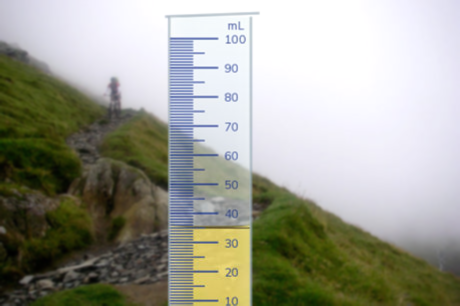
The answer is 35 mL
